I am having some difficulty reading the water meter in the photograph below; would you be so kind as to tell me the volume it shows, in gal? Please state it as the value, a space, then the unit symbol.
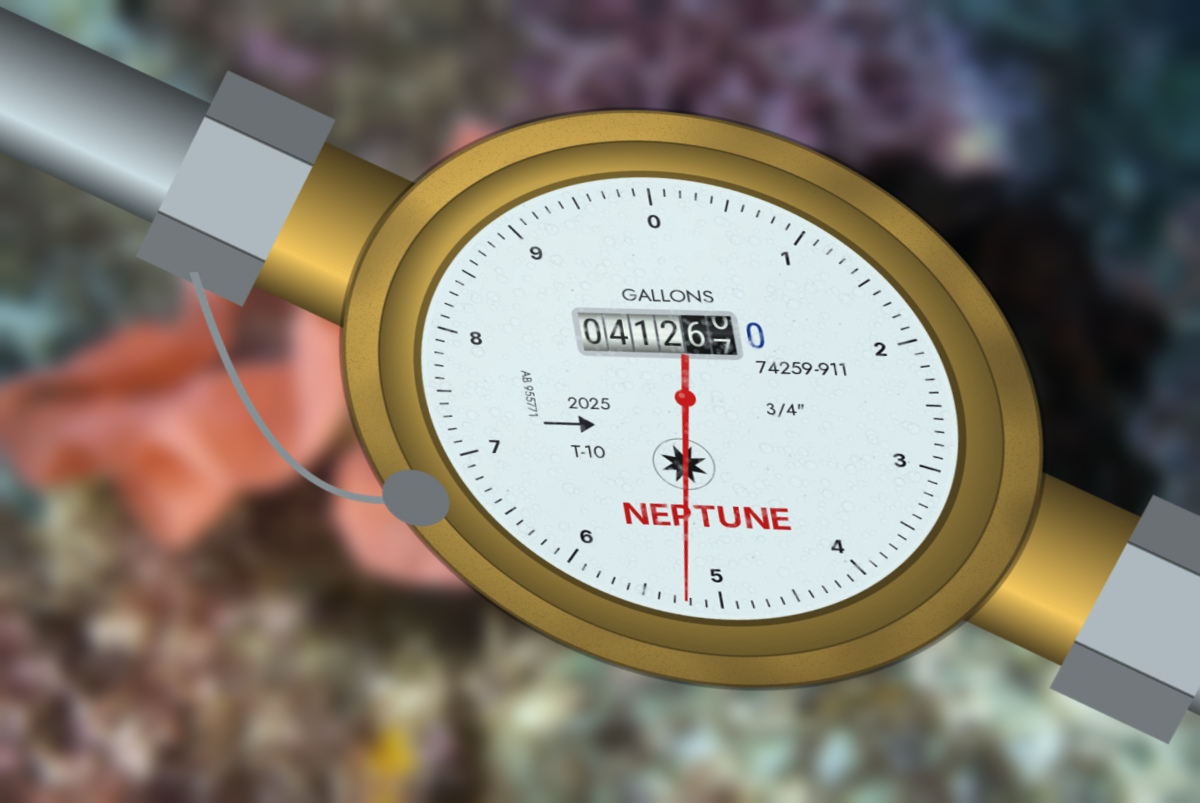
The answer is 412665.2 gal
